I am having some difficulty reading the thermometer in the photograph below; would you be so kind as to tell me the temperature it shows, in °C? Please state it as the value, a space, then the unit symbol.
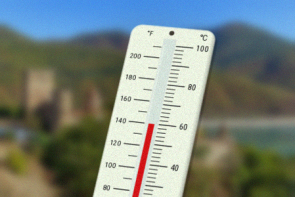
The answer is 60 °C
